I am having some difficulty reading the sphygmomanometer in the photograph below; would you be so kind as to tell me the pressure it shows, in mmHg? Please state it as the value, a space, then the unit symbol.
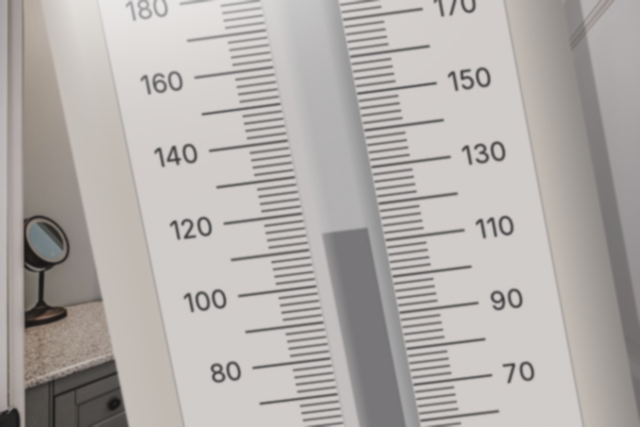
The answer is 114 mmHg
